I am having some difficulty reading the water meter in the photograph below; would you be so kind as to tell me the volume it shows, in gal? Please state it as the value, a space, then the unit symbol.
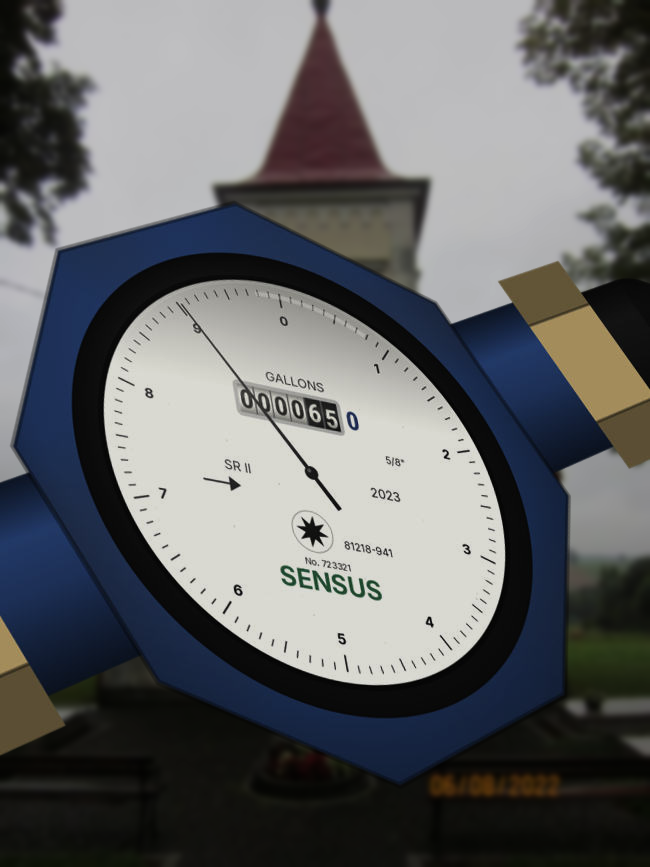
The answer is 649.0 gal
